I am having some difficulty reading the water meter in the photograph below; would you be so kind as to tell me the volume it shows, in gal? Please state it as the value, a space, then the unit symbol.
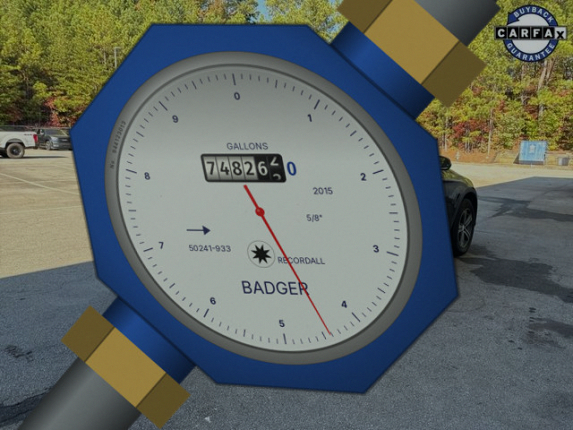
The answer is 7482624.4 gal
